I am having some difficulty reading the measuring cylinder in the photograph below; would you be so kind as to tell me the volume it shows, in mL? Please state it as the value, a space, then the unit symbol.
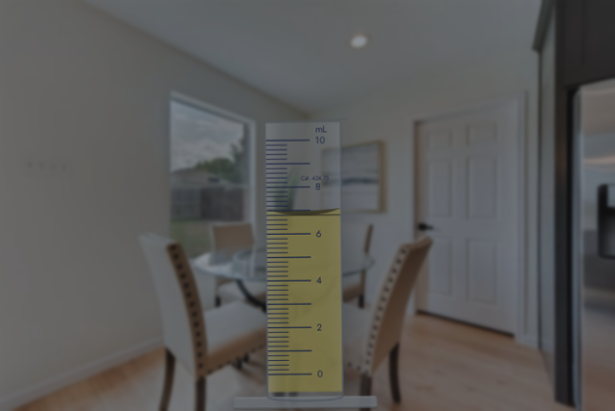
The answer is 6.8 mL
